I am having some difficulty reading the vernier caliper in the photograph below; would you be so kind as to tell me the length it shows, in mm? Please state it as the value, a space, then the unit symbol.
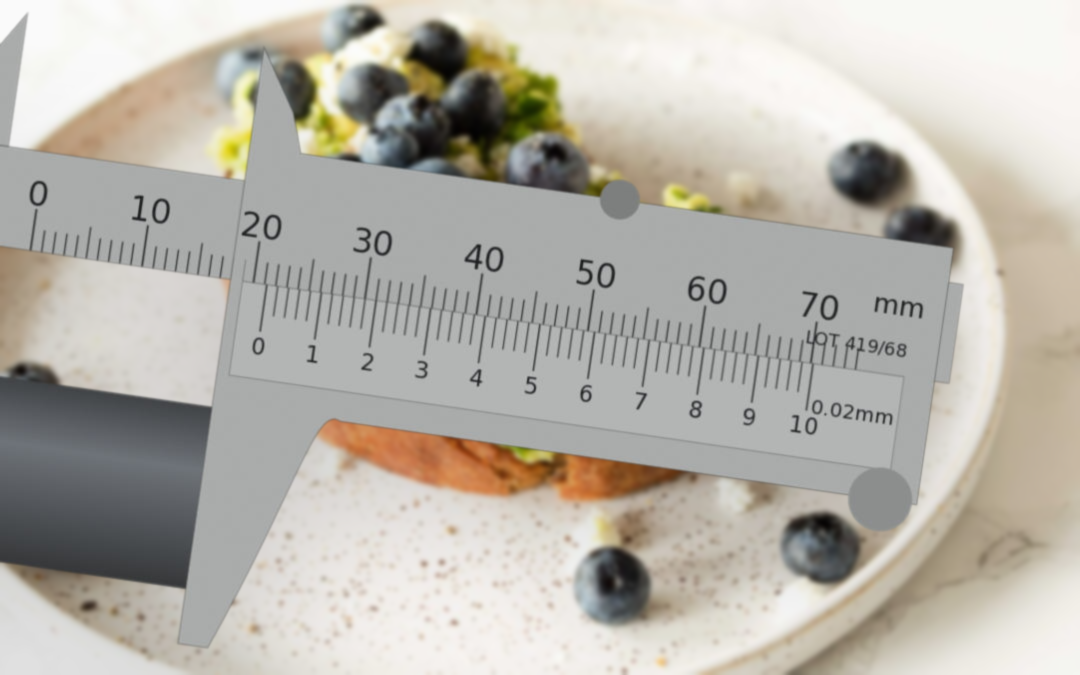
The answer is 21.2 mm
